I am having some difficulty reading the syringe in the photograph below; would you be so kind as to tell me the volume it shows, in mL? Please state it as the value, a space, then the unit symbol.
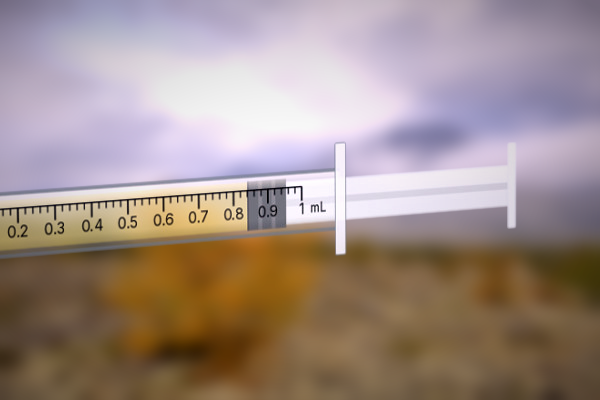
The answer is 0.84 mL
